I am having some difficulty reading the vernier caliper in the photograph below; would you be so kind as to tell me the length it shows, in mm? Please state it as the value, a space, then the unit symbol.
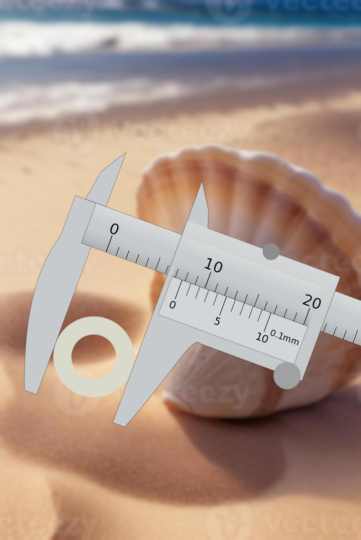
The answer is 7.7 mm
